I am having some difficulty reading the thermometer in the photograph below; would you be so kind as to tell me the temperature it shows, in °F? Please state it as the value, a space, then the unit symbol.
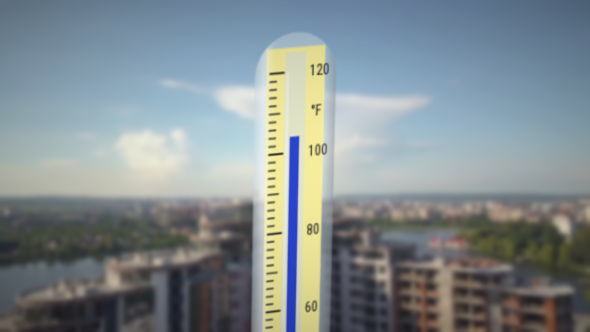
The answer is 104 °F
